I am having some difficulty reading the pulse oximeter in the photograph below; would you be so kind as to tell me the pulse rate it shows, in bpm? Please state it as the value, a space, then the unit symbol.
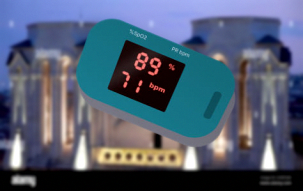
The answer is 71 bpm
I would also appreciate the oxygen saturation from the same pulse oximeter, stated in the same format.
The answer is 89 %
